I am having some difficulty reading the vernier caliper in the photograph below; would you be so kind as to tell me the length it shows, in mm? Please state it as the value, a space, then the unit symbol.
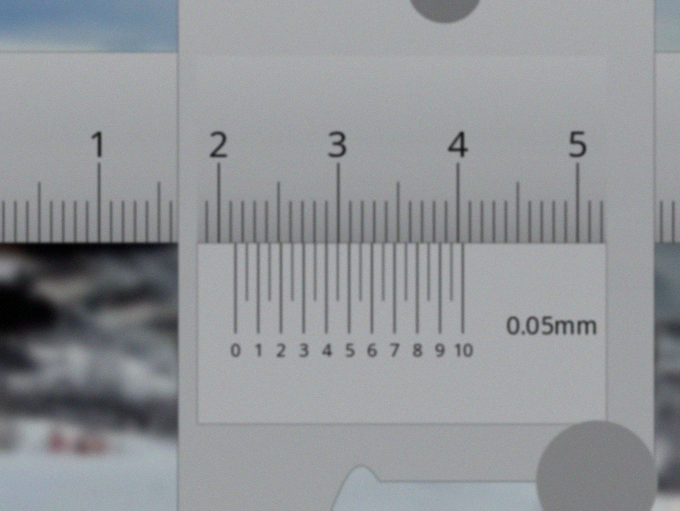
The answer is 21.4 mm
